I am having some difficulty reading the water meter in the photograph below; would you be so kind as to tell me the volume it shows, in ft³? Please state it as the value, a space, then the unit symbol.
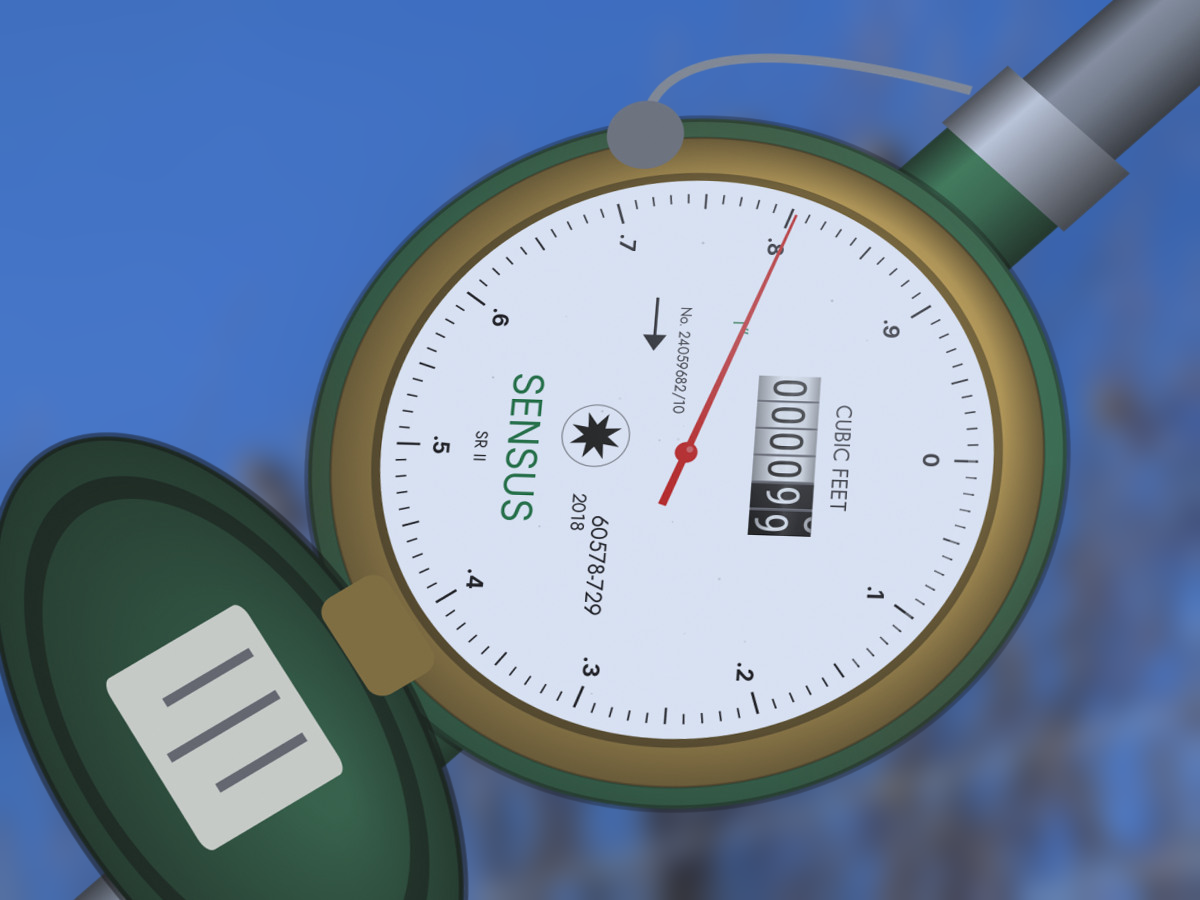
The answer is 98.80 ft³
